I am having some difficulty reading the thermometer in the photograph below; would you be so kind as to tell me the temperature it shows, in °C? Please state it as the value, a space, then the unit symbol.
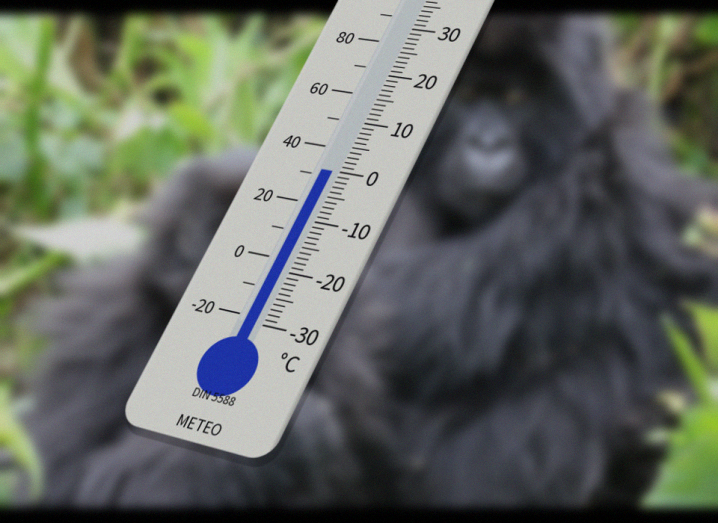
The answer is 0 °C
